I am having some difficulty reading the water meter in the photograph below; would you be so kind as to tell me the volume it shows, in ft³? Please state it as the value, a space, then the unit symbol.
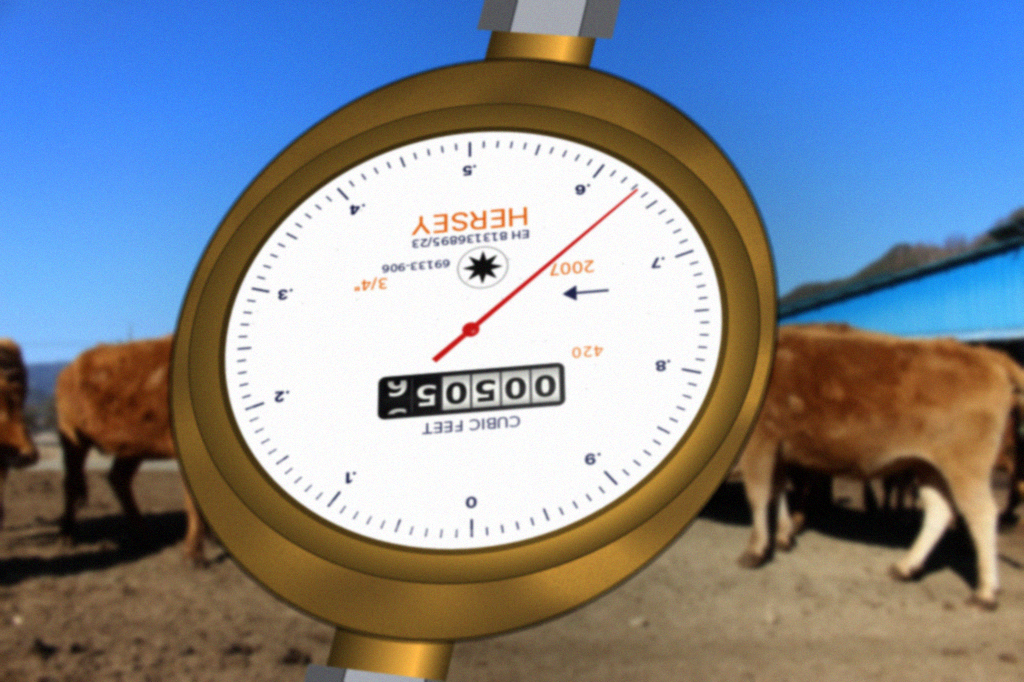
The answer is 5055.63 ft³
